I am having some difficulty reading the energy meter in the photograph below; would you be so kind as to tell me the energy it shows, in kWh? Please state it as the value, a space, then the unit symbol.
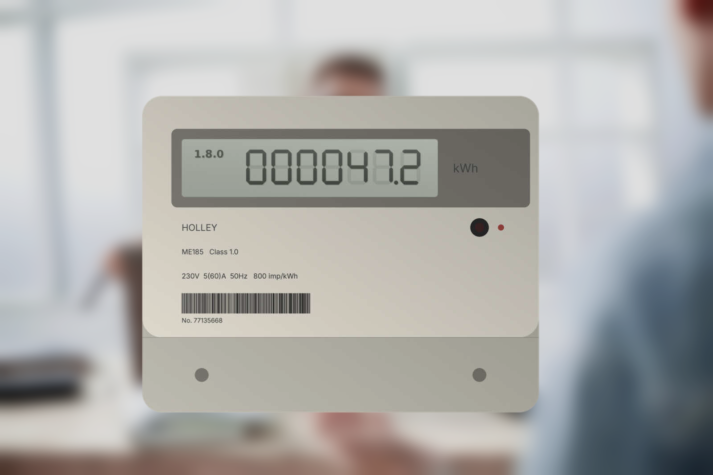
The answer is 47.2 kWh
